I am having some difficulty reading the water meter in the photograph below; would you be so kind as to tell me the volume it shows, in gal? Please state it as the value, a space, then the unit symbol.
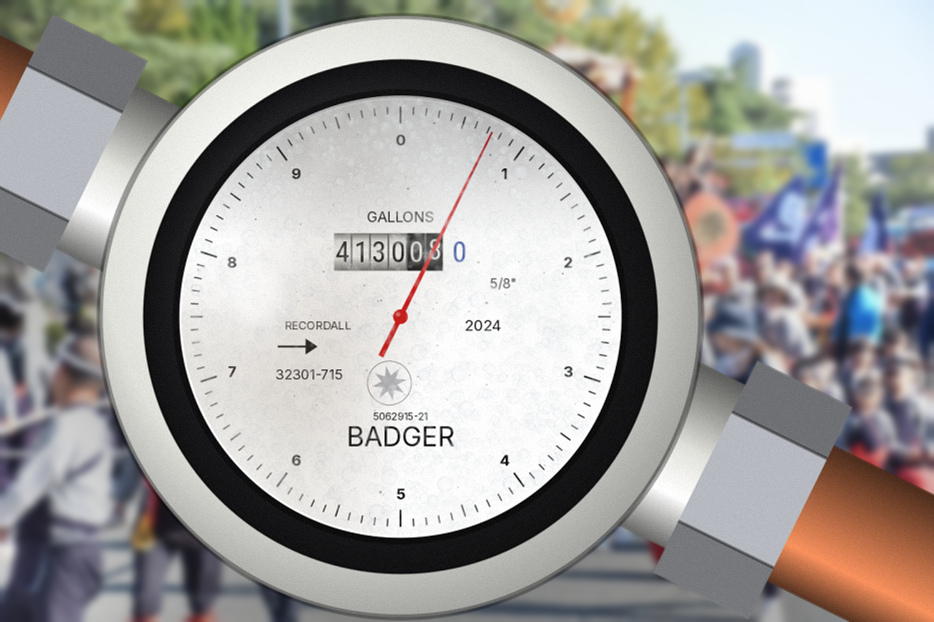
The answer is 4130080.7 gal
